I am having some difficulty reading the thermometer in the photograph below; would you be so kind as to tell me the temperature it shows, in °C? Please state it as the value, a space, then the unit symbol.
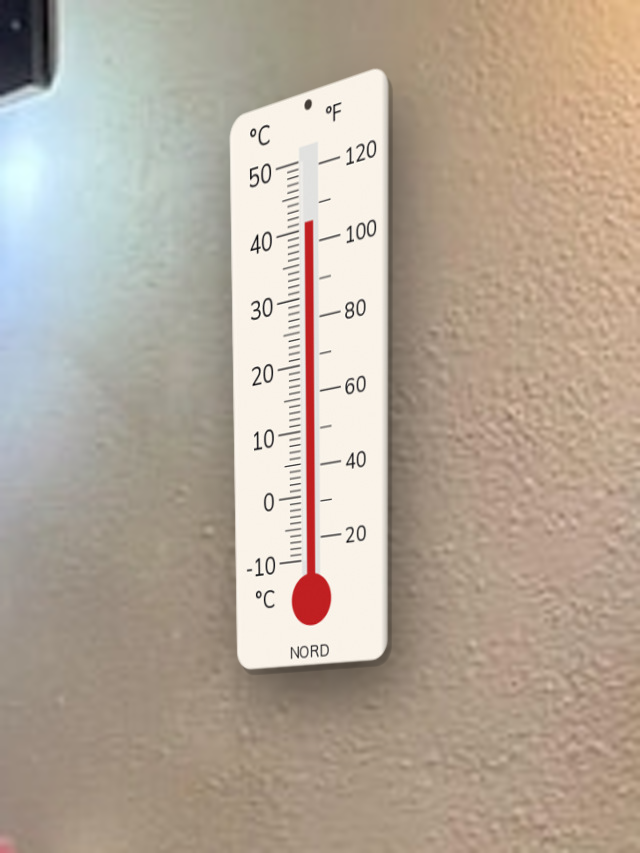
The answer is 41 °C
